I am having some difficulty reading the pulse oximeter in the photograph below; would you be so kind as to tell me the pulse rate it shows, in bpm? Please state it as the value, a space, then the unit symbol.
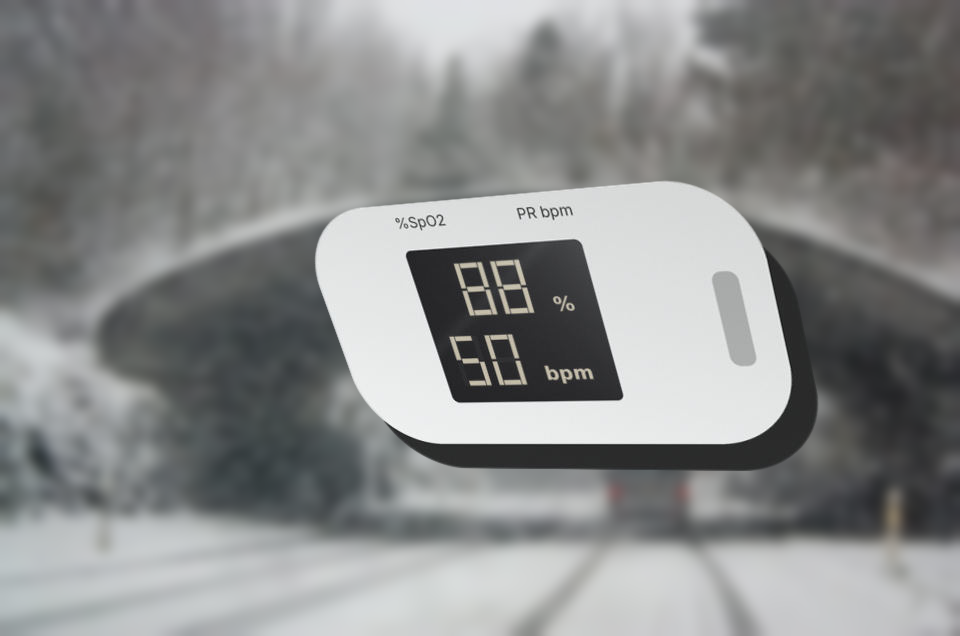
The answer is 50 bpm
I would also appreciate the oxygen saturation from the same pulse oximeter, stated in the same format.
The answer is 88 %
